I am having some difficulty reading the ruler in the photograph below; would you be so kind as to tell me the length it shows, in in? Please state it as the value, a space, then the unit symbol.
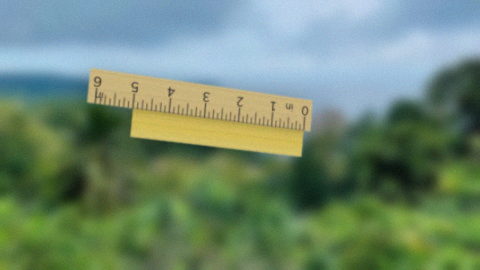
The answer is 5 in
